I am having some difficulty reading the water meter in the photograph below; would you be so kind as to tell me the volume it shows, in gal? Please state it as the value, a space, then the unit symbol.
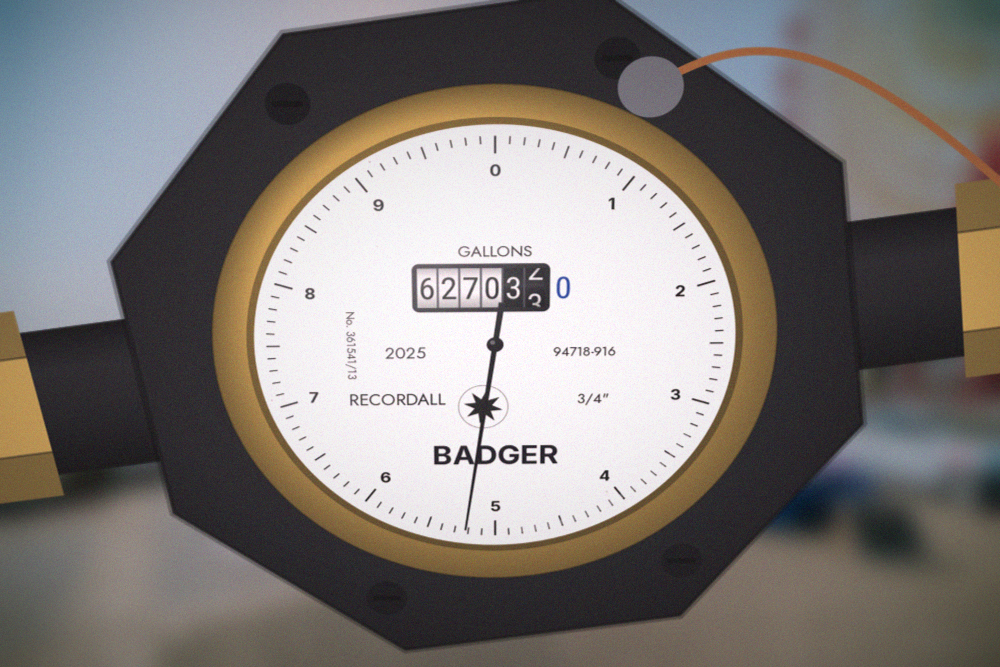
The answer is 6270325.2 gal
